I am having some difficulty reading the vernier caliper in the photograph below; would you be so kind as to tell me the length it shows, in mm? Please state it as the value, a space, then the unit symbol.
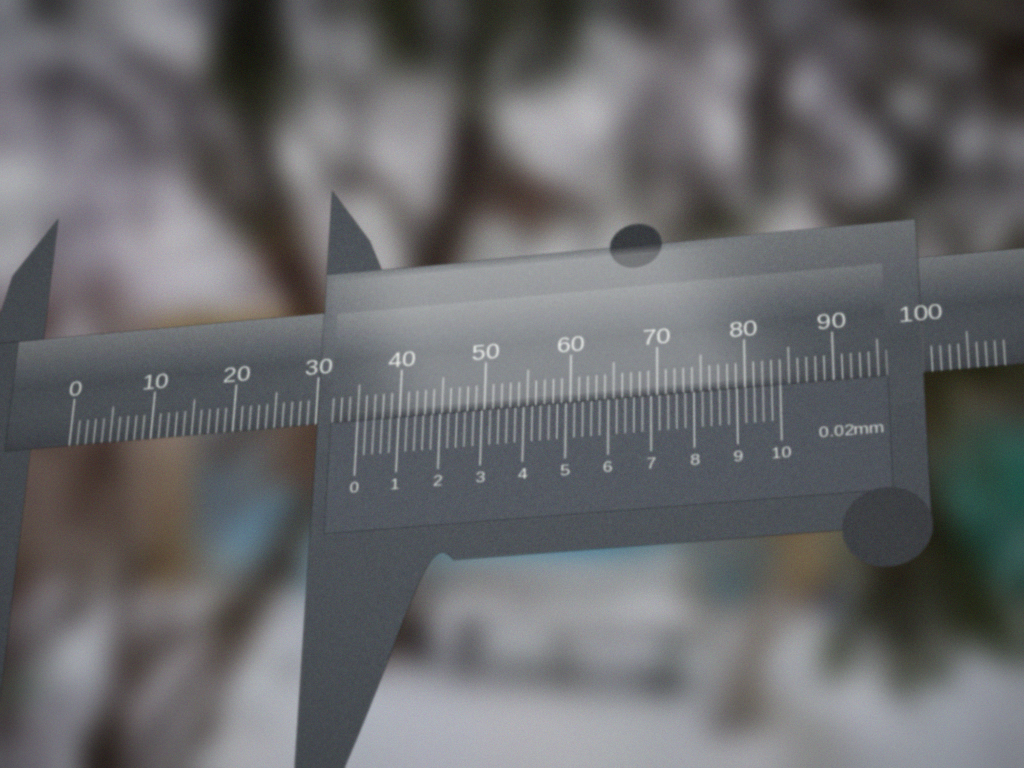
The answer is 35.0 mm
